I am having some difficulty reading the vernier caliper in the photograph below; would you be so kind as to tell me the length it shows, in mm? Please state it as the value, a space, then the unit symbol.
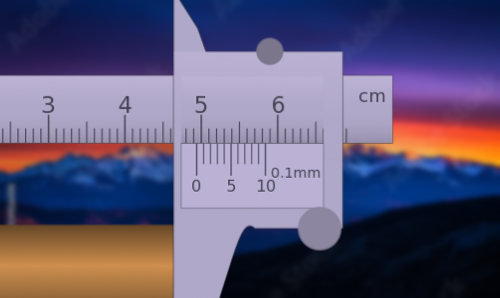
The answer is 49.4 mm
